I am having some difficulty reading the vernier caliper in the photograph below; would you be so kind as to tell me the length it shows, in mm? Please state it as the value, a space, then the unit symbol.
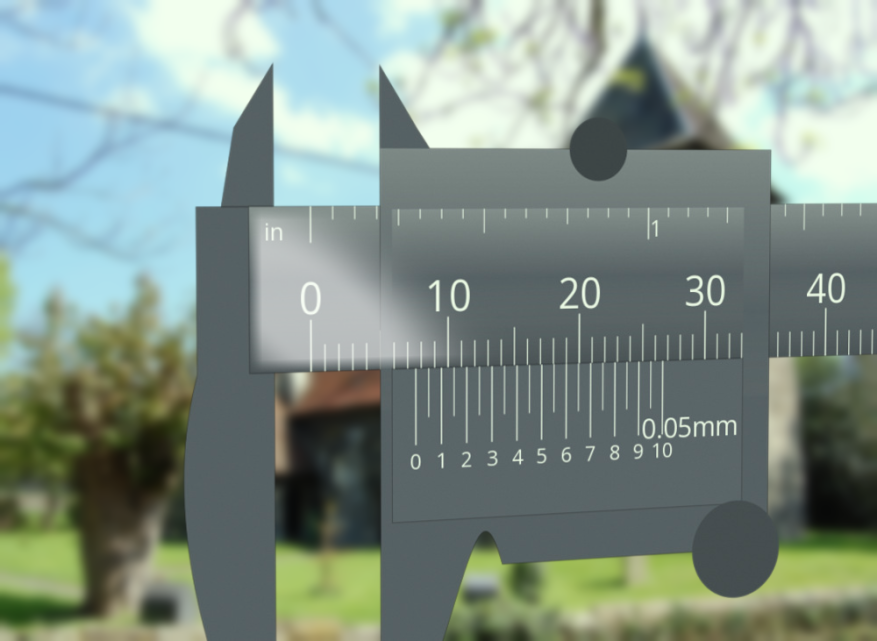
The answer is 7.6 mm
